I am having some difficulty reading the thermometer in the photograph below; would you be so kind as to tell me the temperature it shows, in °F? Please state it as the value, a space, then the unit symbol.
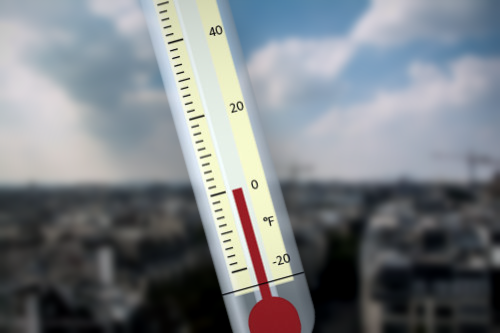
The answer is 0 °F
